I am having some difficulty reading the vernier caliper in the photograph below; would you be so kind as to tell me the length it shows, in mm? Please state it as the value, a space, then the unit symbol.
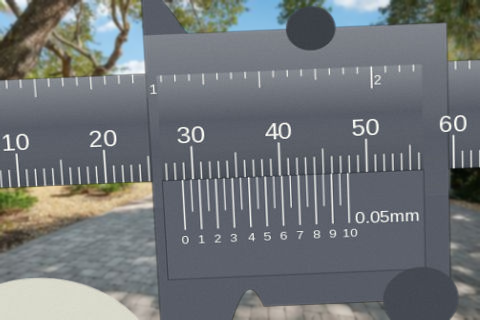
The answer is 28.8 mm
